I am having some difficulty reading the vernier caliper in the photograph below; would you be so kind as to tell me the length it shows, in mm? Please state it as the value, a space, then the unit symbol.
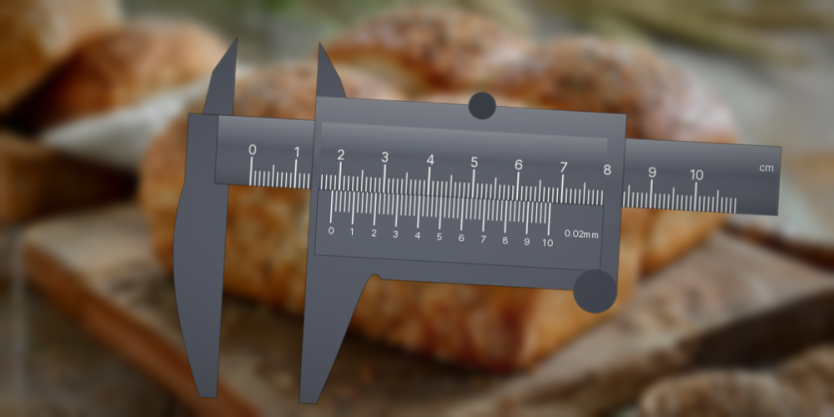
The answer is 18.5 mm
